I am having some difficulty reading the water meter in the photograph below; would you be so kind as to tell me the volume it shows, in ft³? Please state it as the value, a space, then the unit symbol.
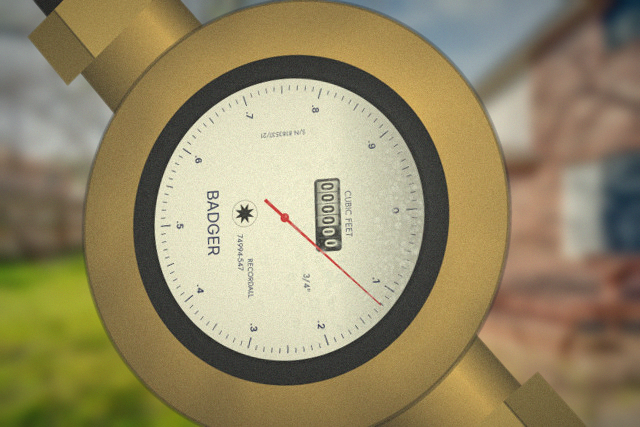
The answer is 0.12 ft³
